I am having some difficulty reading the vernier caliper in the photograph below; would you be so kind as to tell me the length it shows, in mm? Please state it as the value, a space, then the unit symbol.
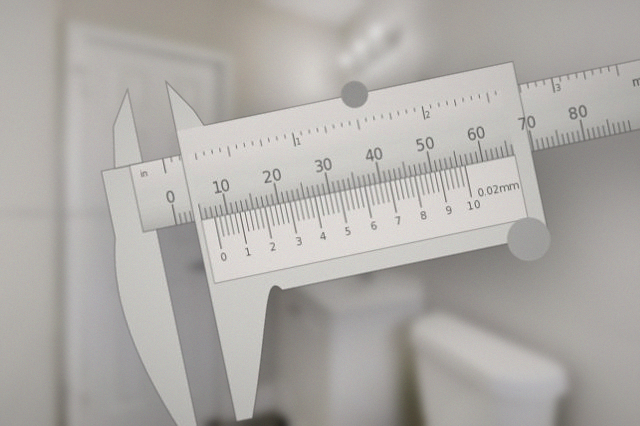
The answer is 7.5 mm
